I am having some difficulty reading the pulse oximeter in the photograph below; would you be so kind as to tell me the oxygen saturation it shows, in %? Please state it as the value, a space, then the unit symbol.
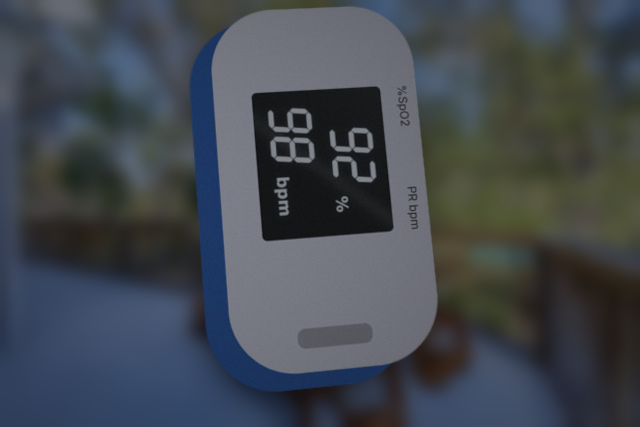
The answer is 92 %
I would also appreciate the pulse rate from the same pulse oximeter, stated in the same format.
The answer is 98 bpm
